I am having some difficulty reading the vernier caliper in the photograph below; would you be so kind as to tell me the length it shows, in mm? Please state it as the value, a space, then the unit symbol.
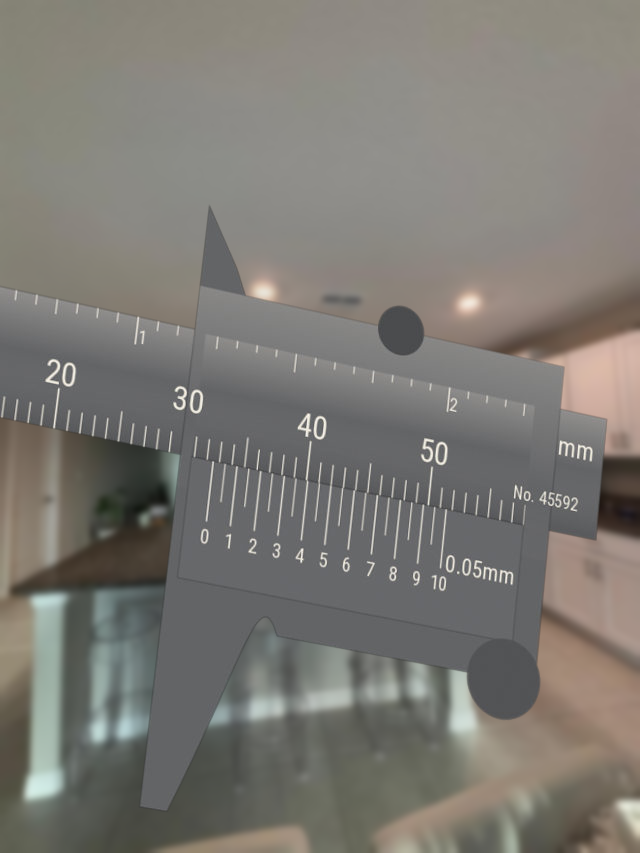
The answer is 32.5 mm
